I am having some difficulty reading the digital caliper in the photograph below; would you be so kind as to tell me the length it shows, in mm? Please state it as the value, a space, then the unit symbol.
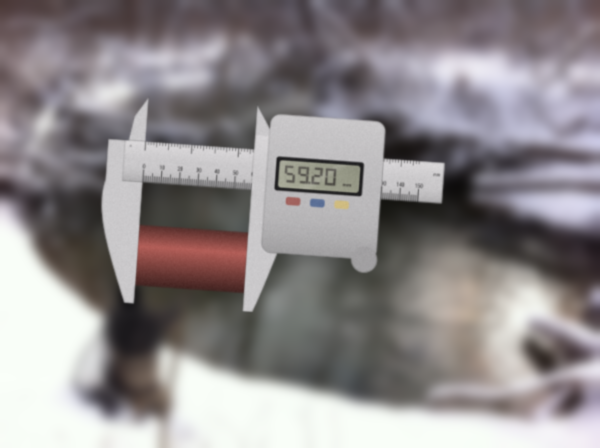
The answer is 59.20 mm
